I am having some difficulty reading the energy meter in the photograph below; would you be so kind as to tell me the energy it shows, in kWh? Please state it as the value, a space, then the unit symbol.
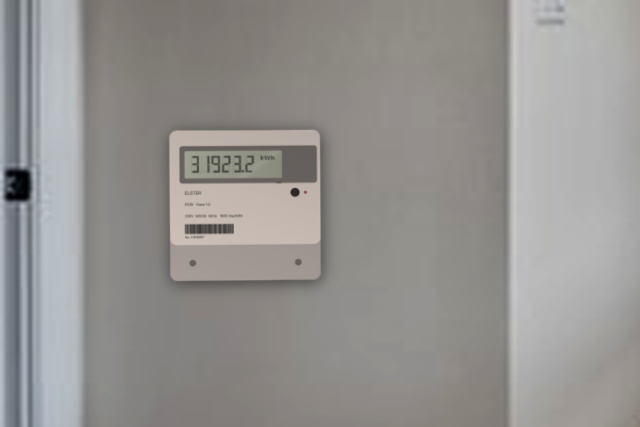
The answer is 31923.2 kWh
